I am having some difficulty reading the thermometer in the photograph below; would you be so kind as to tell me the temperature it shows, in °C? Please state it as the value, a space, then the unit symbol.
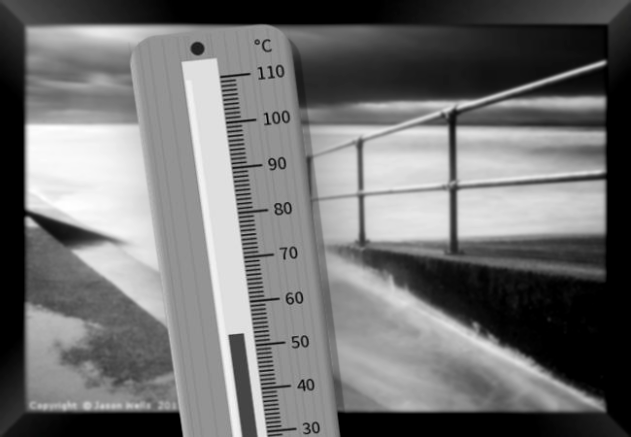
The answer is 53 °C
